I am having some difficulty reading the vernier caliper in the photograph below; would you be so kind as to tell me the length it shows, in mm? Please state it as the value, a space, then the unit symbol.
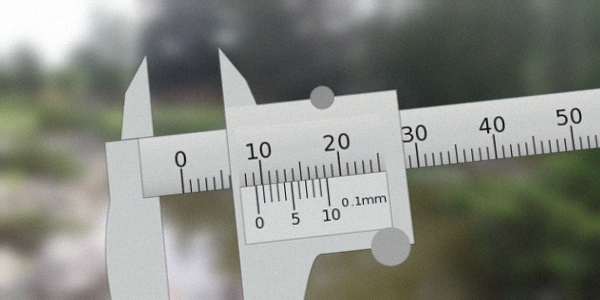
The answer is 9.2 mm
